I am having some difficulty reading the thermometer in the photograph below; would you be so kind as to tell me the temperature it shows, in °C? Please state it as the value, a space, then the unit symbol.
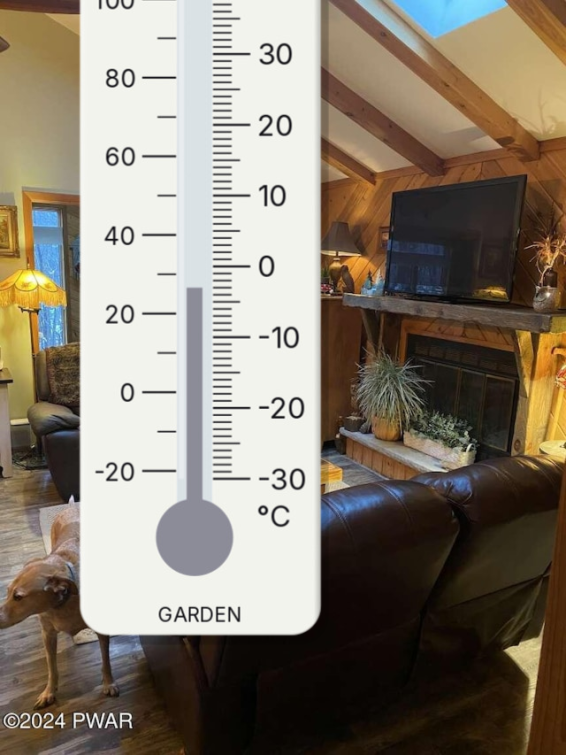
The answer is -3 °C
